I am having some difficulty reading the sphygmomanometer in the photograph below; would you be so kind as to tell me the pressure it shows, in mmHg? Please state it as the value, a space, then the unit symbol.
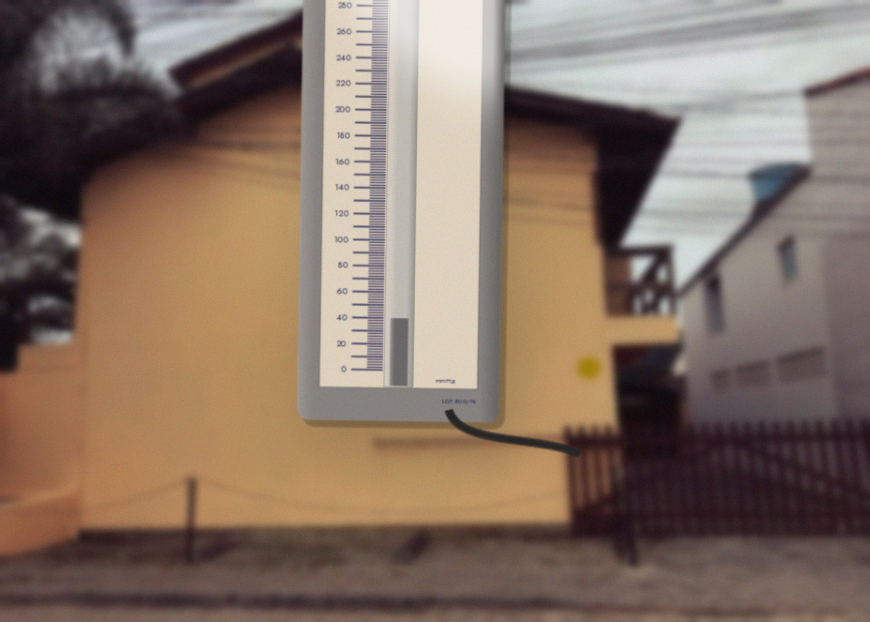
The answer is 40 mmHg
